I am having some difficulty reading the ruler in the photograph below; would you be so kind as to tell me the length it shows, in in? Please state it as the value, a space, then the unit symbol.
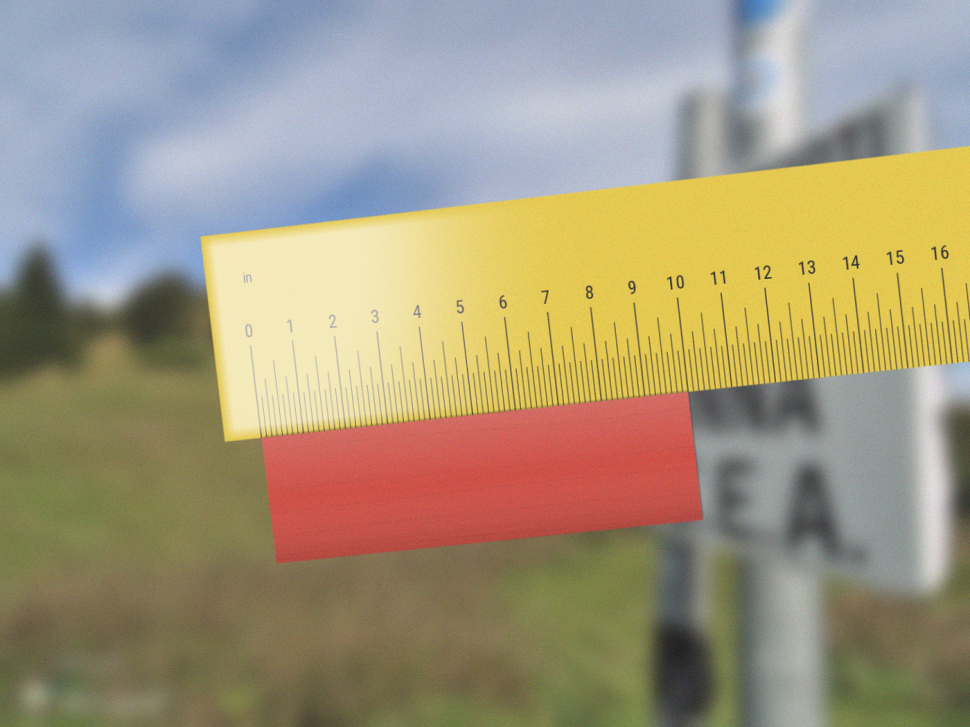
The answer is 10 in
